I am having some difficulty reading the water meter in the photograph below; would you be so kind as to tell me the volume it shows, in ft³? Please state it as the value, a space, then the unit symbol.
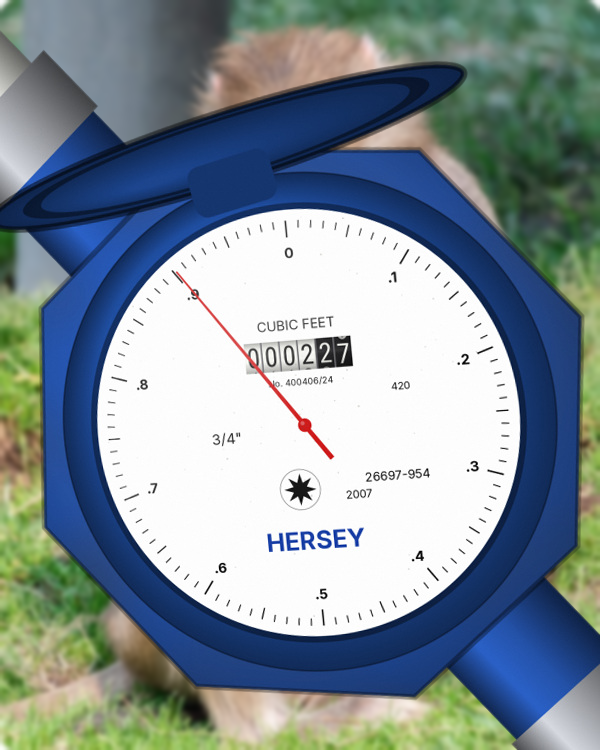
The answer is 226.90 ft³
